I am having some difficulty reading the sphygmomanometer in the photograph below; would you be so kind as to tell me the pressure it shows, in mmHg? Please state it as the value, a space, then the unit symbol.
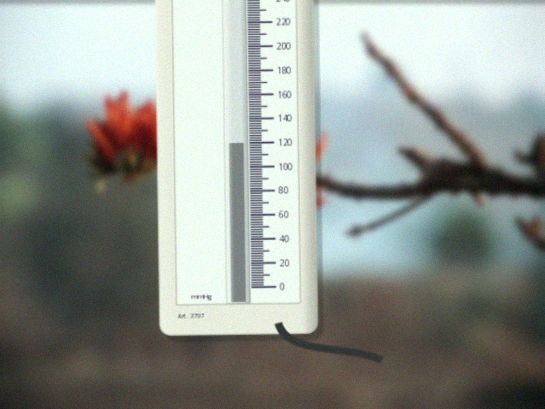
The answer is 120 mmHg
